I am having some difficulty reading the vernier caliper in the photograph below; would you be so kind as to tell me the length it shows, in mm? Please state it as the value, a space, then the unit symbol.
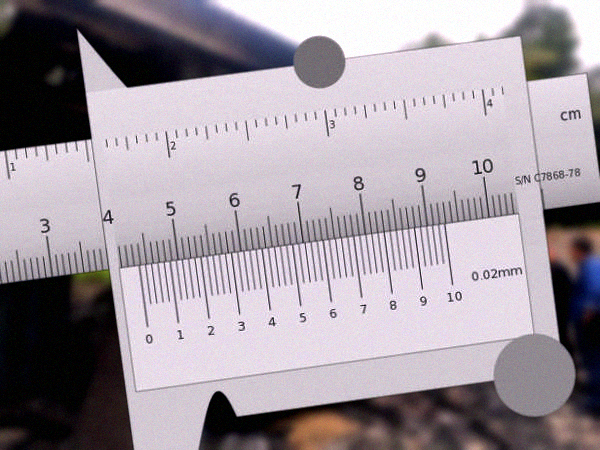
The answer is 43.8 mm
